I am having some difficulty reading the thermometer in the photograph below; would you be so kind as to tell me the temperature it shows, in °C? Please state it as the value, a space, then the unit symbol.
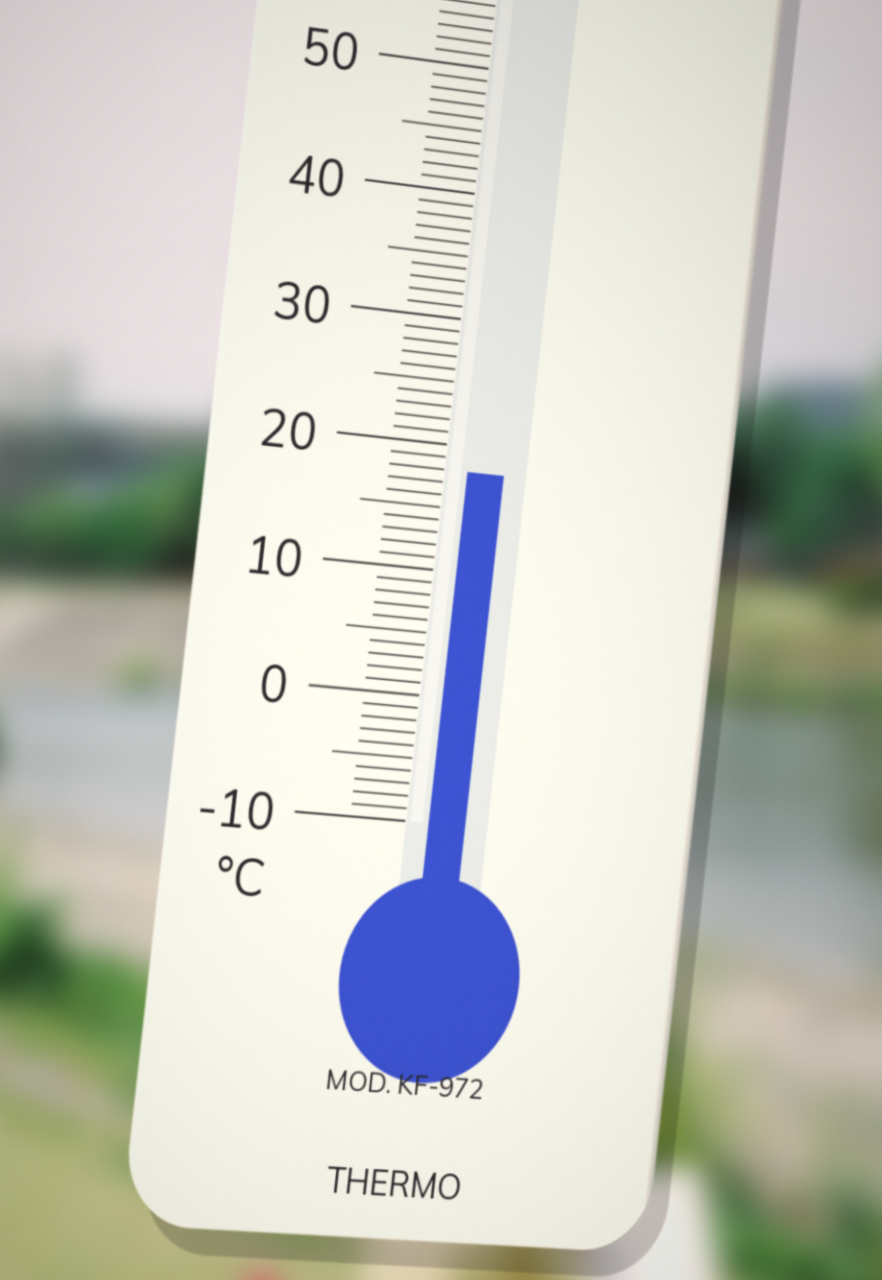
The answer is 18 °C
